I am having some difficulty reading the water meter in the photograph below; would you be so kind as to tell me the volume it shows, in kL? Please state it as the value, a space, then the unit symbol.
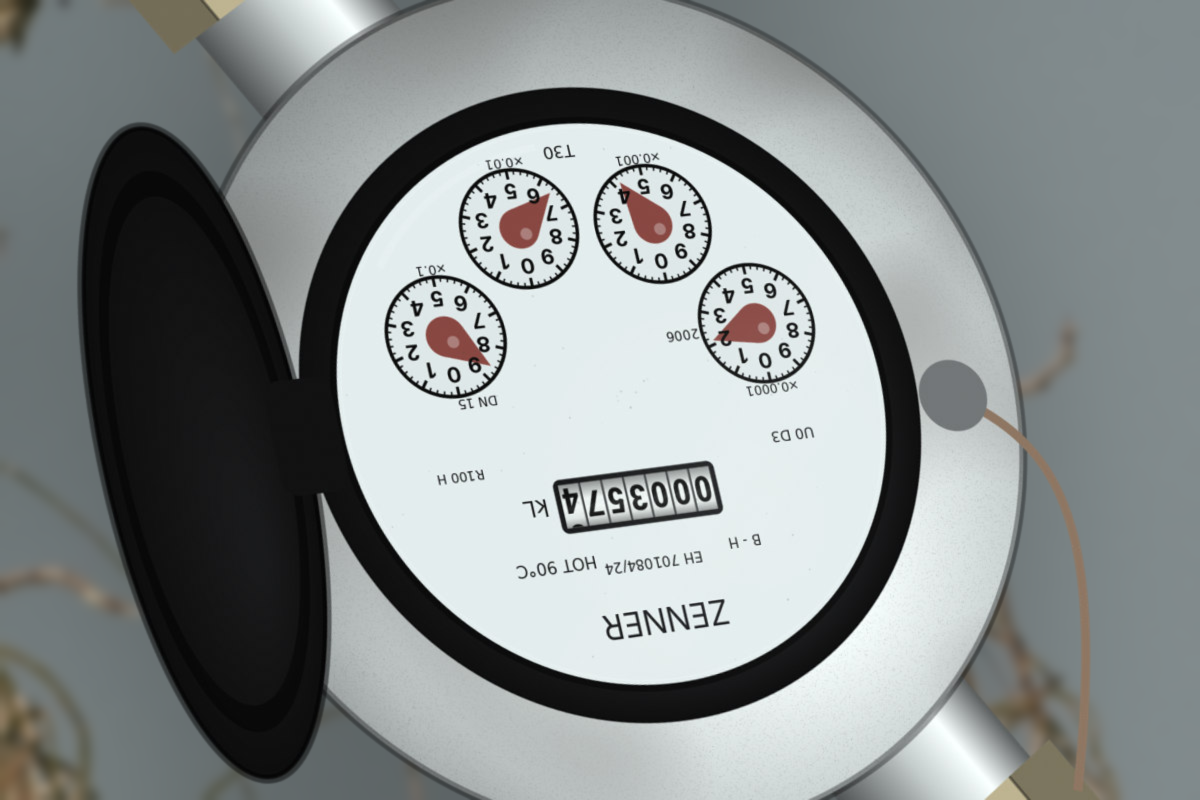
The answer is 3573.8642 kL
